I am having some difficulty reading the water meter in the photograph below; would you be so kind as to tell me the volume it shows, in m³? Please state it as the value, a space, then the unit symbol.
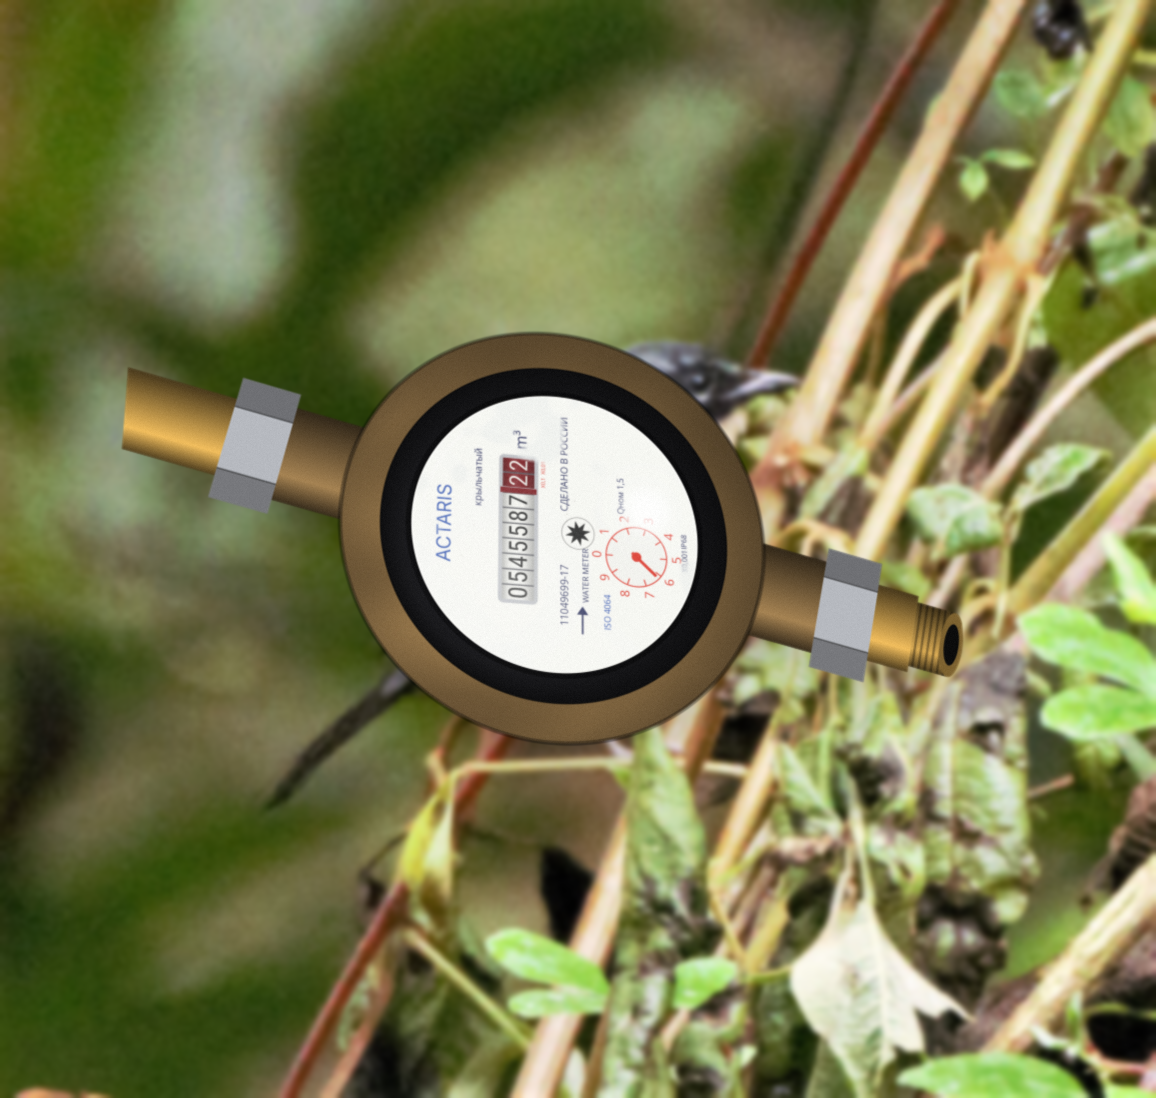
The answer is 545587.226 m³
